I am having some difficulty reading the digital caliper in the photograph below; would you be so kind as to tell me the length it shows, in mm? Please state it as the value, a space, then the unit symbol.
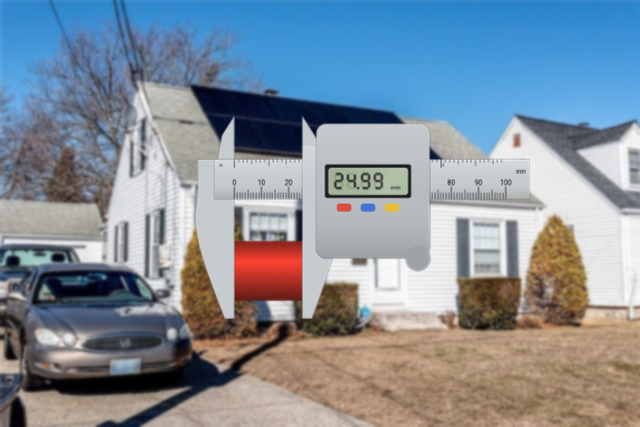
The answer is 24.99 mm
